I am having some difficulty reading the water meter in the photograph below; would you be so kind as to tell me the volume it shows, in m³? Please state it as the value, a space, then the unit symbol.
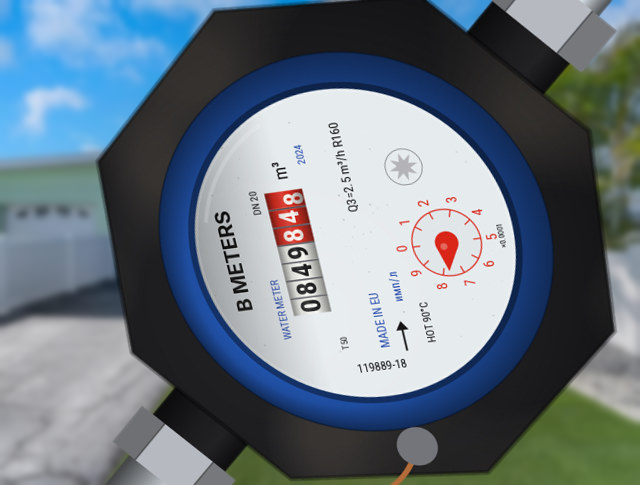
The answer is 849.8477 m³
